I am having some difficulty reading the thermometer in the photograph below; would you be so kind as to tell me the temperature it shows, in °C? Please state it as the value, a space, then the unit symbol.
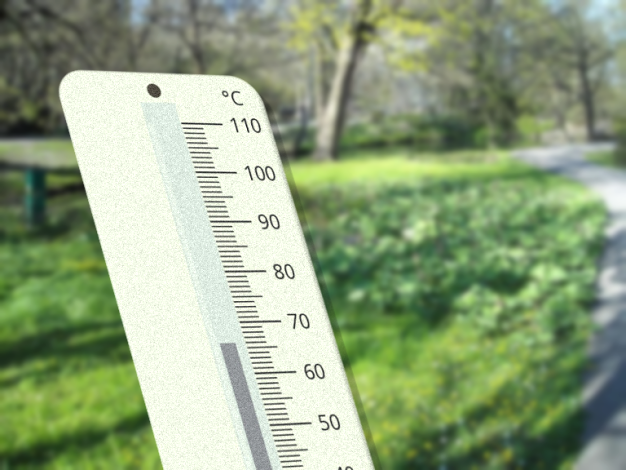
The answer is 66 °C
